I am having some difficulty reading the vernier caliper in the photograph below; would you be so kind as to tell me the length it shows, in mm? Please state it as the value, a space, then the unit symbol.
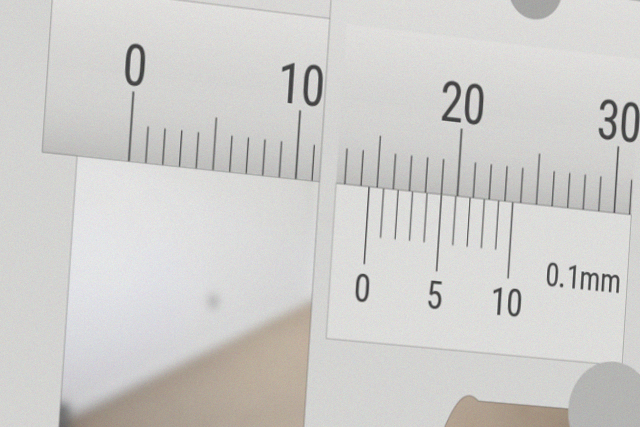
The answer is 14.5 mm
